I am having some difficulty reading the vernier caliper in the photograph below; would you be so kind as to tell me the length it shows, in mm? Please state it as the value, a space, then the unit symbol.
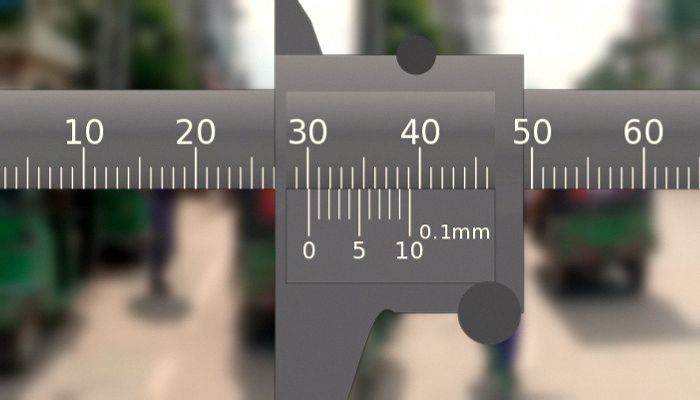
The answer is 30.1 mm
